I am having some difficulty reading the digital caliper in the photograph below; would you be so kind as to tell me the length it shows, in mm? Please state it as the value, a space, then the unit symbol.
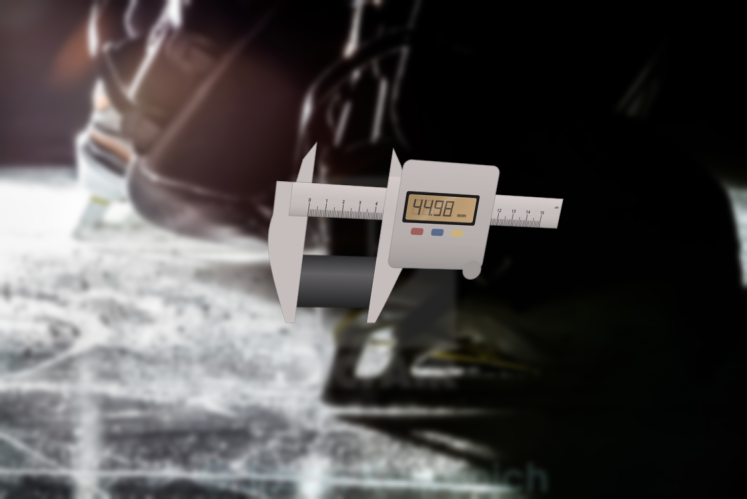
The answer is 44.98 mm
